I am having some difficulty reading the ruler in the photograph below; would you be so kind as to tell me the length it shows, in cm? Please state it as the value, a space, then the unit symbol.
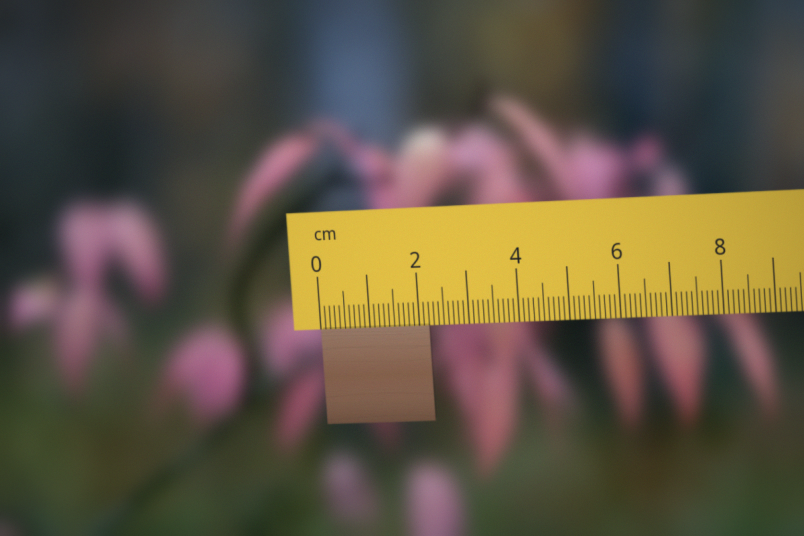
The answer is 2.2 cm
